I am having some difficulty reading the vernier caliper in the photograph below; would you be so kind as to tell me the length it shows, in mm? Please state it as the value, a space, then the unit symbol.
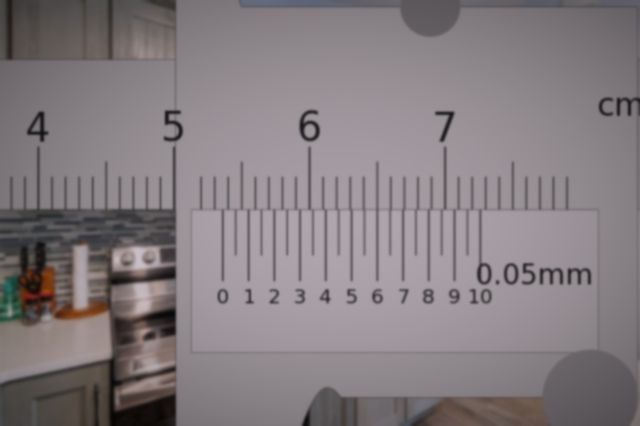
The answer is 53.6 mm
